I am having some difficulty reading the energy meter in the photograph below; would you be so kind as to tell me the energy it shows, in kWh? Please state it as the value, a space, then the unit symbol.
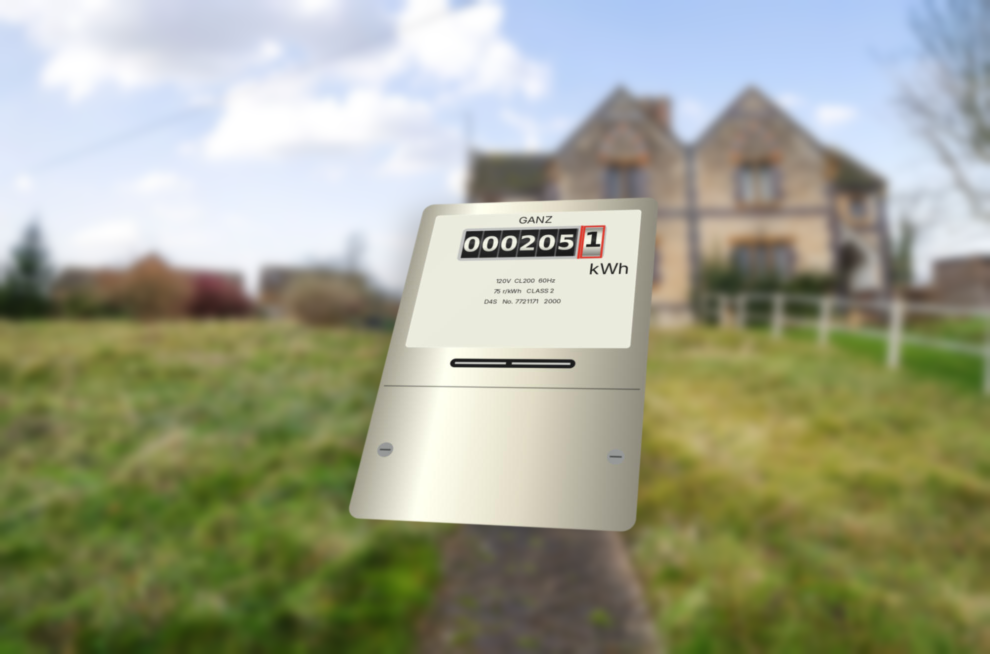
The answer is 205.1 kWh
